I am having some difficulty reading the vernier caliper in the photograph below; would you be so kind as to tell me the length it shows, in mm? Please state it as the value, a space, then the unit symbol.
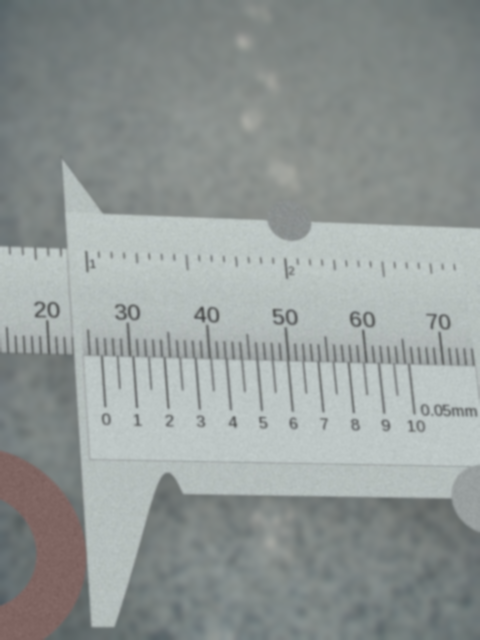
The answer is 26.5 mm
